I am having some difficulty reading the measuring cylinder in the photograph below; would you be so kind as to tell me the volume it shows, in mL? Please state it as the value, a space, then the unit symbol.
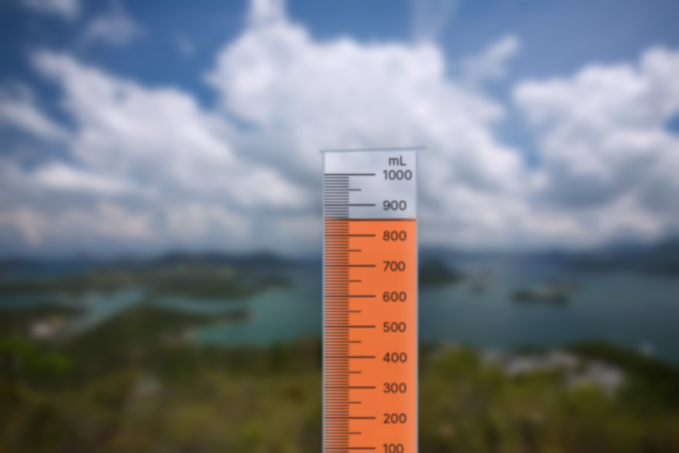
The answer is 850 mL
